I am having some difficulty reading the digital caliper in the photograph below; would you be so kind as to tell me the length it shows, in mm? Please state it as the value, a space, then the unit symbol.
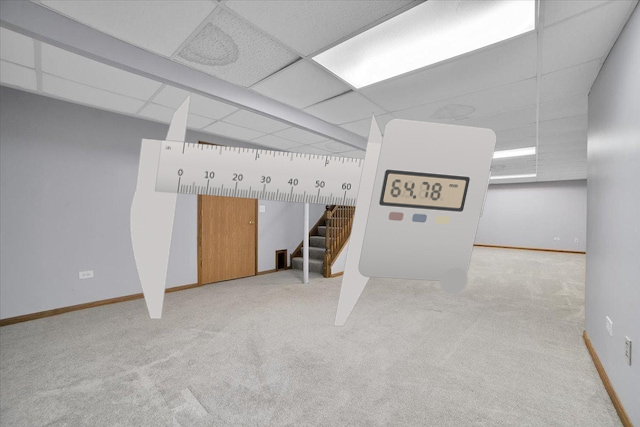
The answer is 64.78 mm
